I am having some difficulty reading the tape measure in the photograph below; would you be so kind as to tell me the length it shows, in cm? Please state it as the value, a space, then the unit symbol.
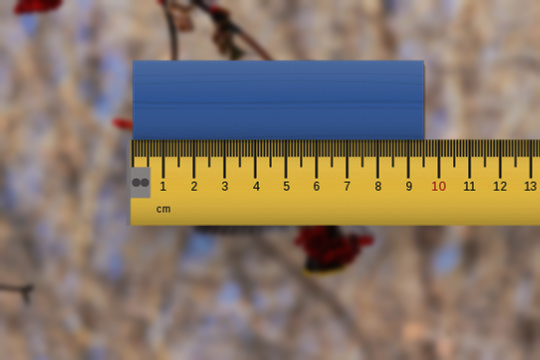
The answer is 9.5 cm
